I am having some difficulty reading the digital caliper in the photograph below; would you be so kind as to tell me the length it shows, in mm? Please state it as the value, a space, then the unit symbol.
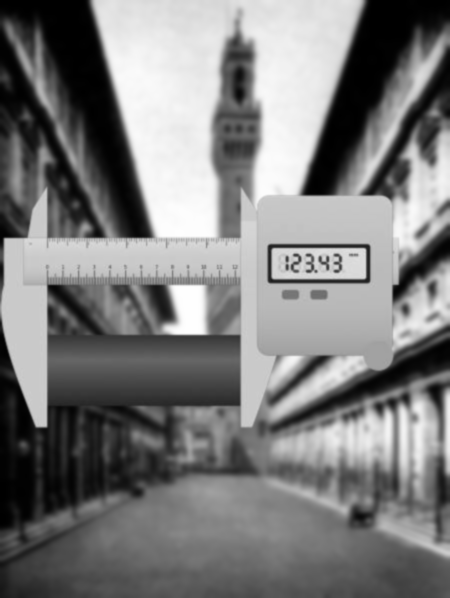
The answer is 123.43 mm
